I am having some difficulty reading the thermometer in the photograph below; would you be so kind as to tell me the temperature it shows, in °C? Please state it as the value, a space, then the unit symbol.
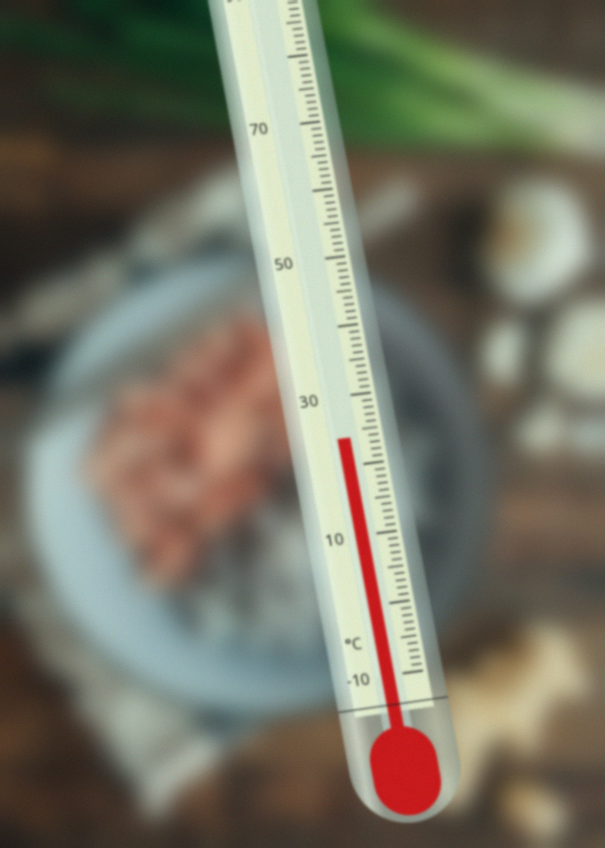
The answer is 24 °C
